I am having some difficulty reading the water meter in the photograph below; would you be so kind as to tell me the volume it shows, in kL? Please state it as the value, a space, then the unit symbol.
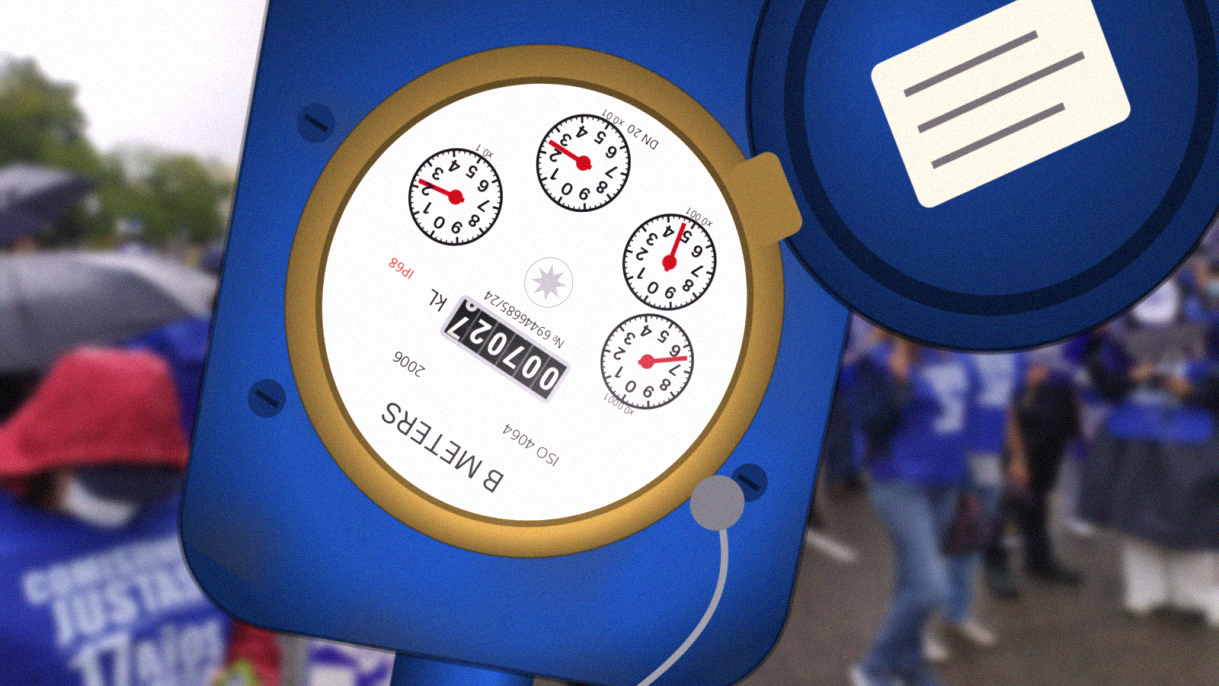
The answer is 7027.2246 kL
